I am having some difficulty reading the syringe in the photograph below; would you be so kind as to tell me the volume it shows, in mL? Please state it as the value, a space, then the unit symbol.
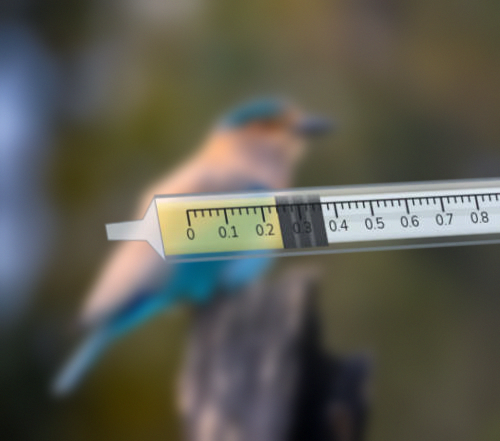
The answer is 0.24 mL
